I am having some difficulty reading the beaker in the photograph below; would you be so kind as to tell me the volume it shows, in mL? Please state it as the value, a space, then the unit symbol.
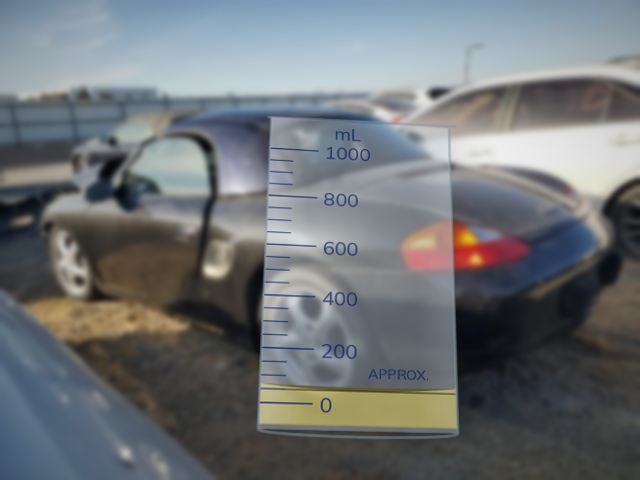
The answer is 50 mL
